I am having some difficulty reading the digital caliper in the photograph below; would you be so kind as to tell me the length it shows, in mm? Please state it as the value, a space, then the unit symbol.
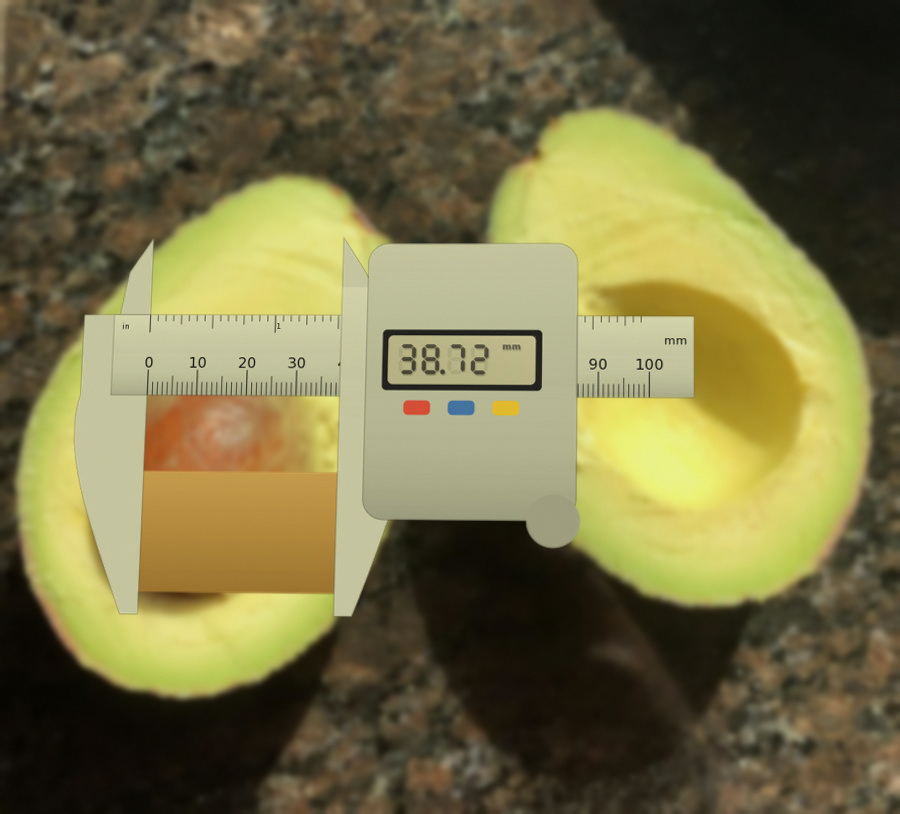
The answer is 38.72 mm
